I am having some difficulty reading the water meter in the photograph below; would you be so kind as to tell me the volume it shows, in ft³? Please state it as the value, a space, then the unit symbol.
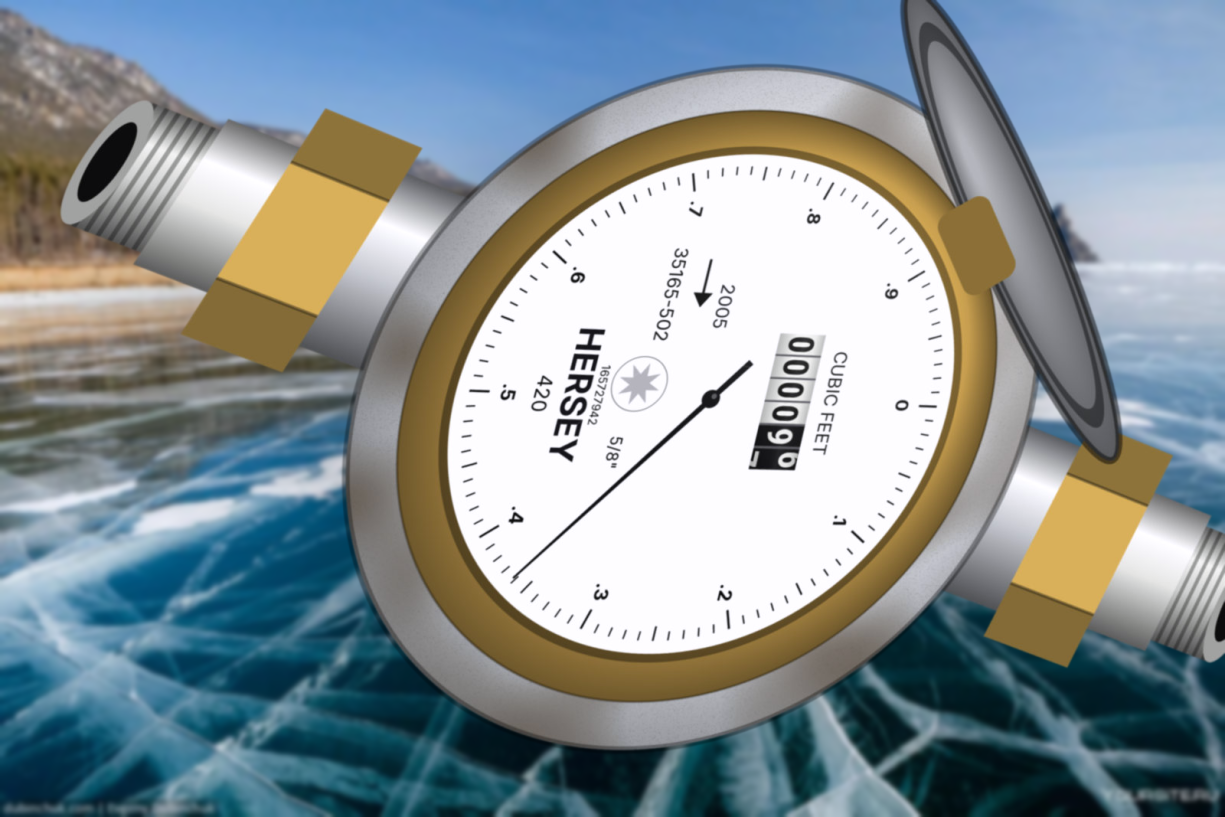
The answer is 96.36 ft³
